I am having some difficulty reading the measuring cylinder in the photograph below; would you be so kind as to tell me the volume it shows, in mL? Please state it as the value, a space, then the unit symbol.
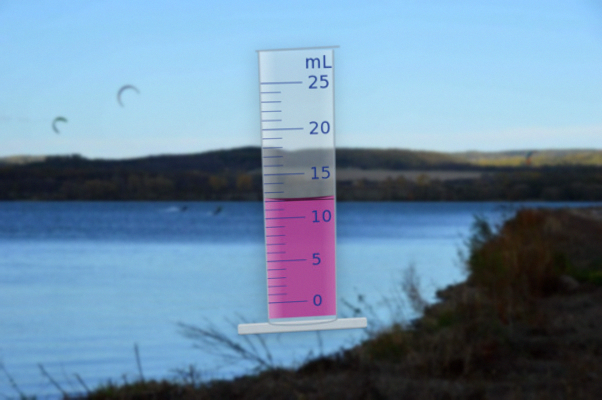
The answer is 12 mL
